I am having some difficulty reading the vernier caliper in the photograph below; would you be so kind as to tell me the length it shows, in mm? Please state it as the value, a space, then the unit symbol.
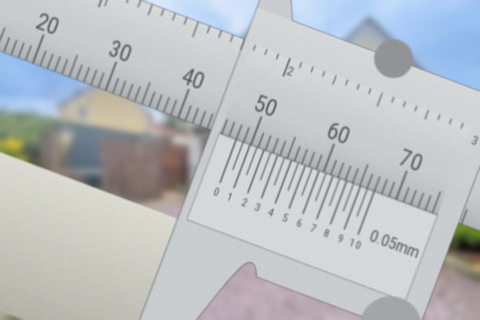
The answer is 48.0 mm
